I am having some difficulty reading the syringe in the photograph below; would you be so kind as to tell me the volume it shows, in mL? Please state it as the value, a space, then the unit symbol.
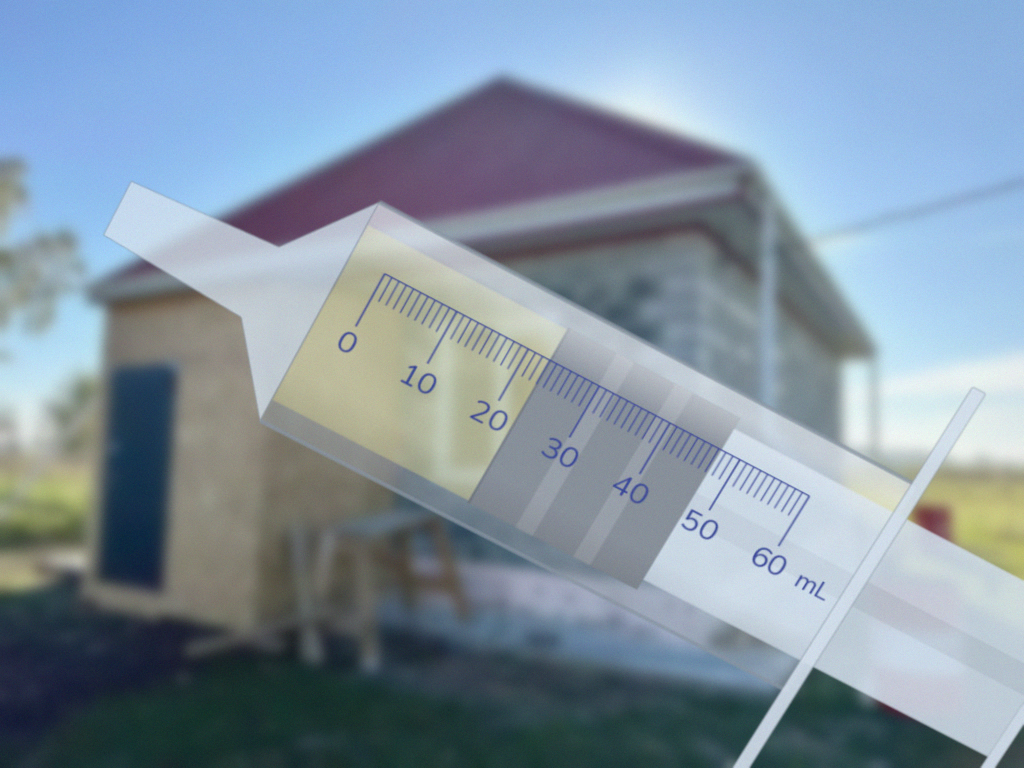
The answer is 23 mL
